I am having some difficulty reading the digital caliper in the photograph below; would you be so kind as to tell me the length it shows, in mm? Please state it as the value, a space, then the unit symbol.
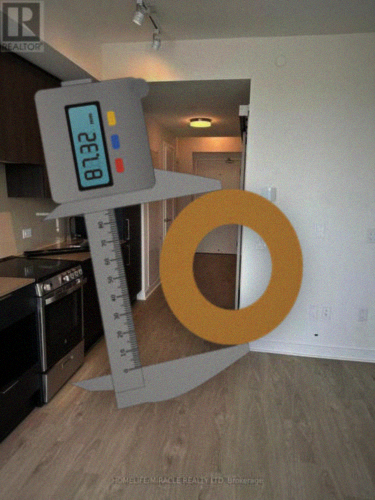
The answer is 87.32 mm
